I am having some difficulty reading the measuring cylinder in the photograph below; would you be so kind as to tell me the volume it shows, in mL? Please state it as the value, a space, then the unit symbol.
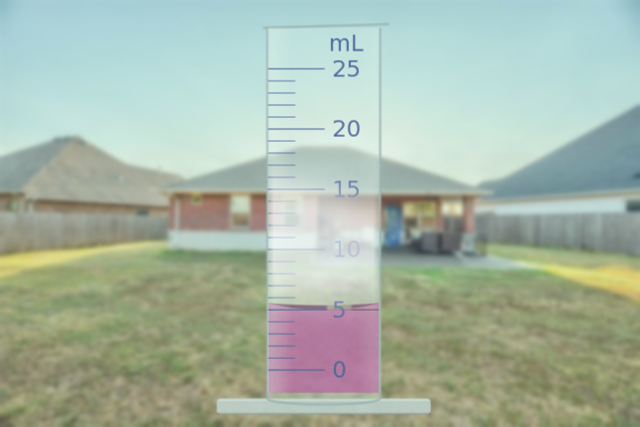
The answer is 5 mL
